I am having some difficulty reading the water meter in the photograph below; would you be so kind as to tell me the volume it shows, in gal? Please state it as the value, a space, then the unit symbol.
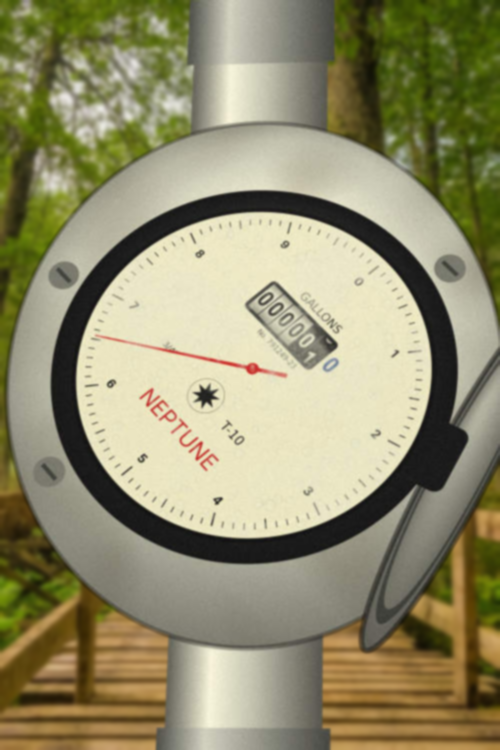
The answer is 6.5 gal
